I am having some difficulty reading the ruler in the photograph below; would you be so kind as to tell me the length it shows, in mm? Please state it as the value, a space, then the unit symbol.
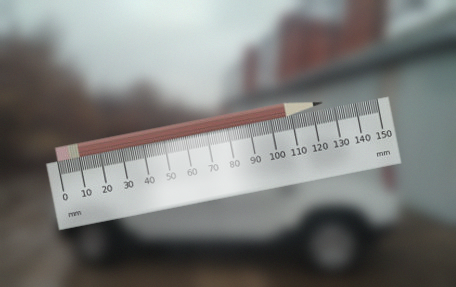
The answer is 125 mm
